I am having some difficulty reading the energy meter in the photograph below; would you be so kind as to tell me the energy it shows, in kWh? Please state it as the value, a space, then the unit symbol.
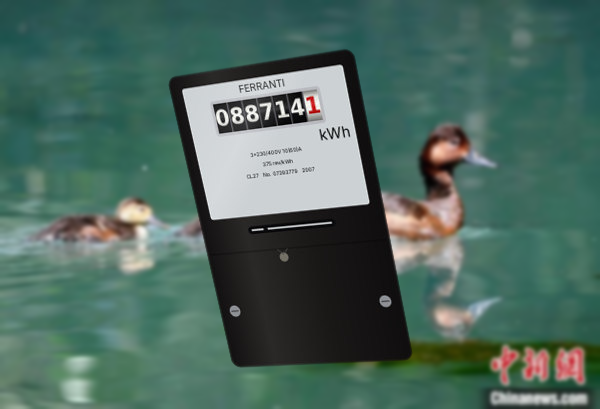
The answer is 88714.1 kWh
